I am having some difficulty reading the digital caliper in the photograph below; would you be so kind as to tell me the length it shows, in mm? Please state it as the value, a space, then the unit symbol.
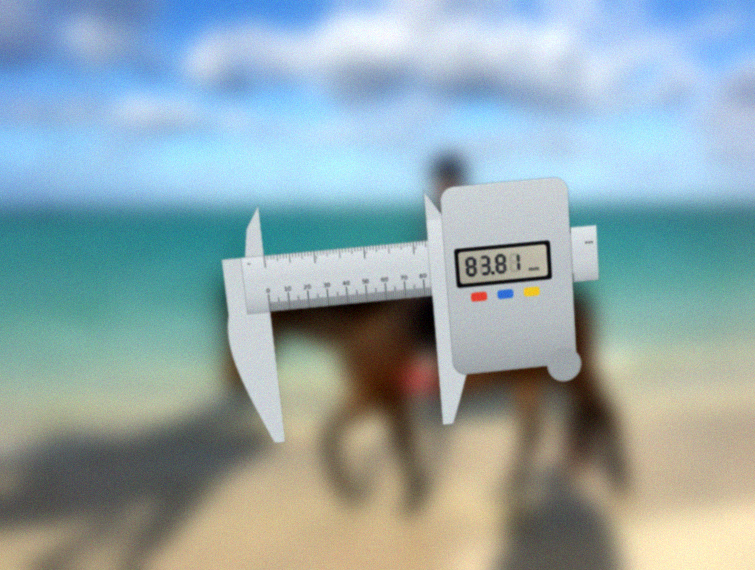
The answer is 83.81 mm
